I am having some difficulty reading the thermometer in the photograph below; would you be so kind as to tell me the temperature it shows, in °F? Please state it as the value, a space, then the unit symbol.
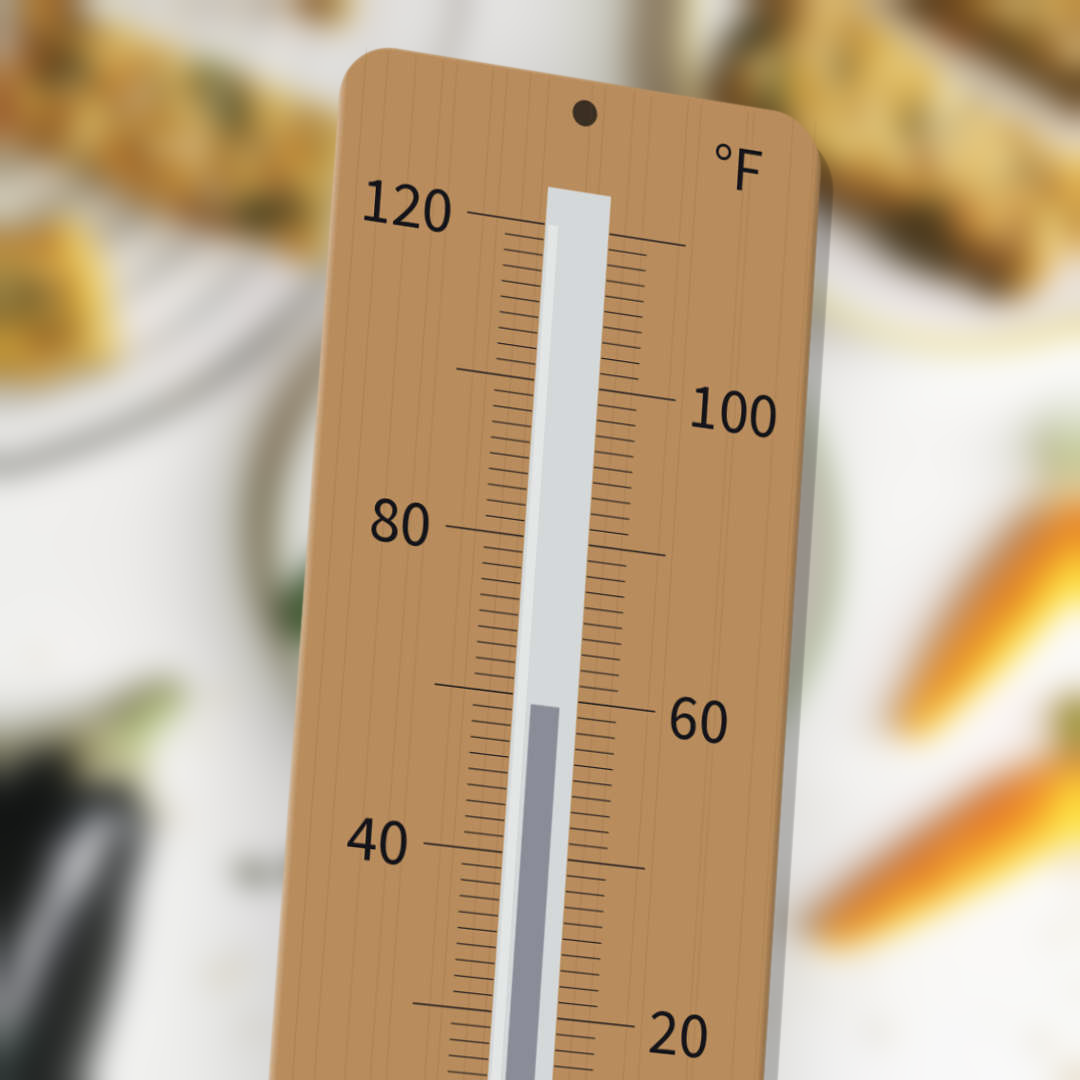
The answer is 59 °F
